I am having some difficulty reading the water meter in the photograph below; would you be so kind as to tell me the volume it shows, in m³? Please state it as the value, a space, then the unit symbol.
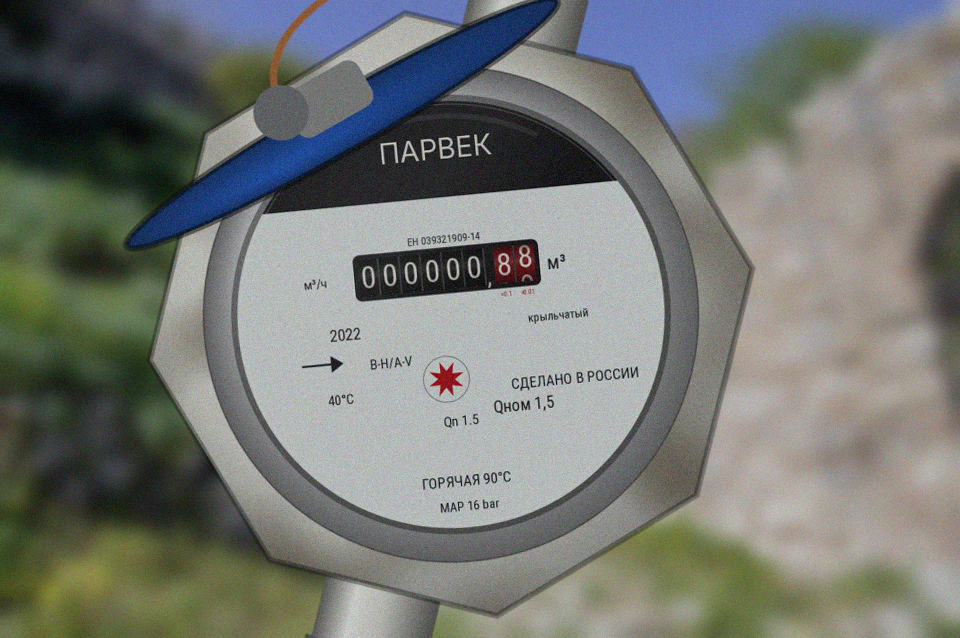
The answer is 0.88 m³
